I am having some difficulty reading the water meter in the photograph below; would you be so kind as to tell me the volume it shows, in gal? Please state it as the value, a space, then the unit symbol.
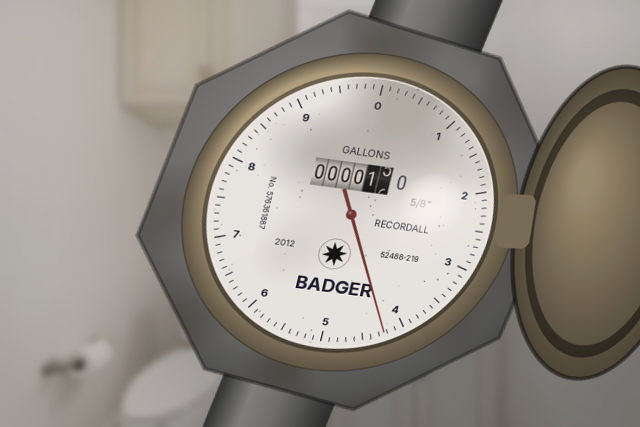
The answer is 154.2 gal
